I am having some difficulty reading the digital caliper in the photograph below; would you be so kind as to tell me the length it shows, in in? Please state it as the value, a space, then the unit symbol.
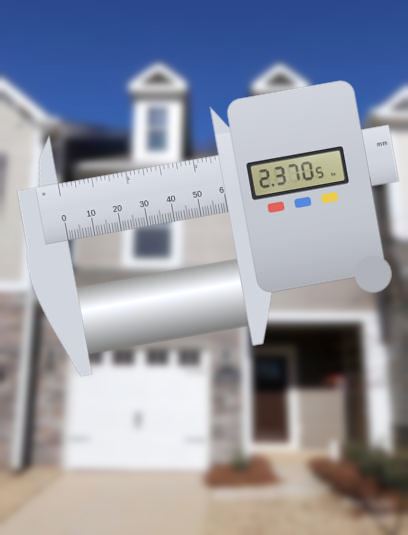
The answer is 2.3705 in
